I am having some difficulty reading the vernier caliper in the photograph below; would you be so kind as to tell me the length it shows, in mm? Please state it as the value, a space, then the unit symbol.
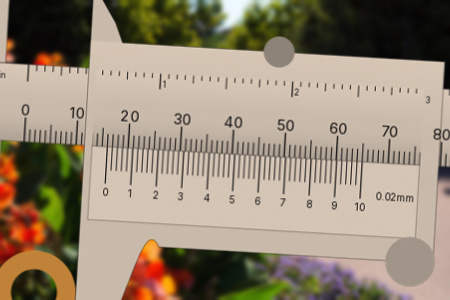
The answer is 16.0 mm
